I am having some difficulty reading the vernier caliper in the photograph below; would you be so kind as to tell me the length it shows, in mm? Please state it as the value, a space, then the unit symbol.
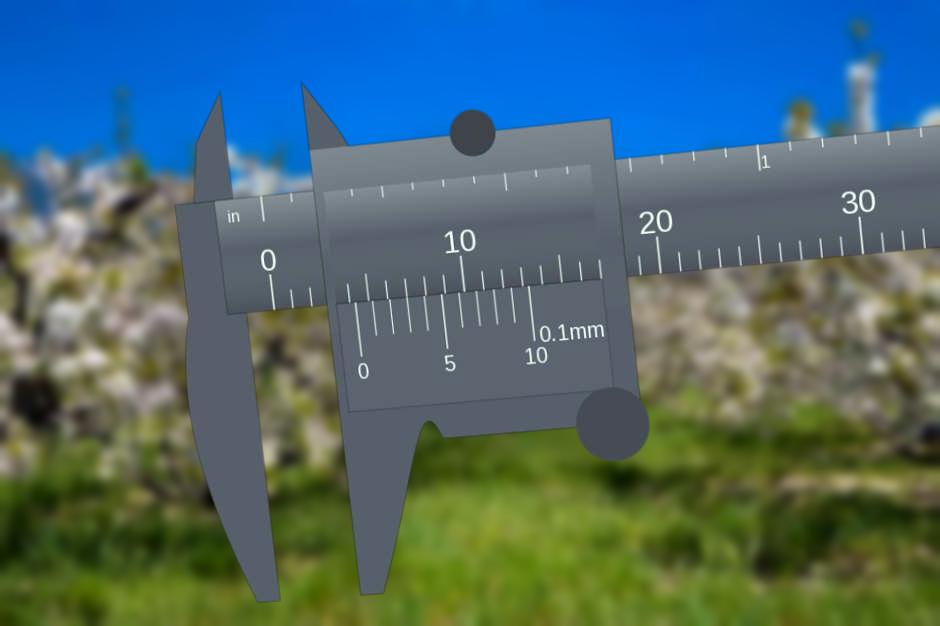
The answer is 4.3 mm
